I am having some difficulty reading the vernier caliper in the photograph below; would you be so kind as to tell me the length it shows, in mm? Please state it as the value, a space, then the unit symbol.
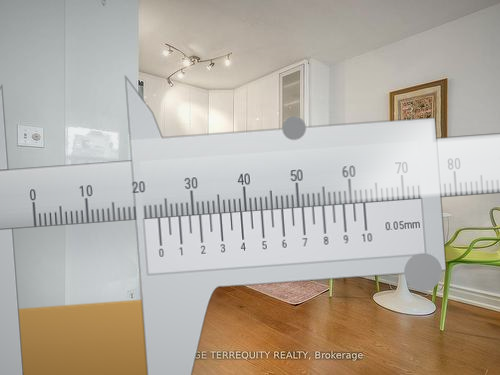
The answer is 23.5 mm
